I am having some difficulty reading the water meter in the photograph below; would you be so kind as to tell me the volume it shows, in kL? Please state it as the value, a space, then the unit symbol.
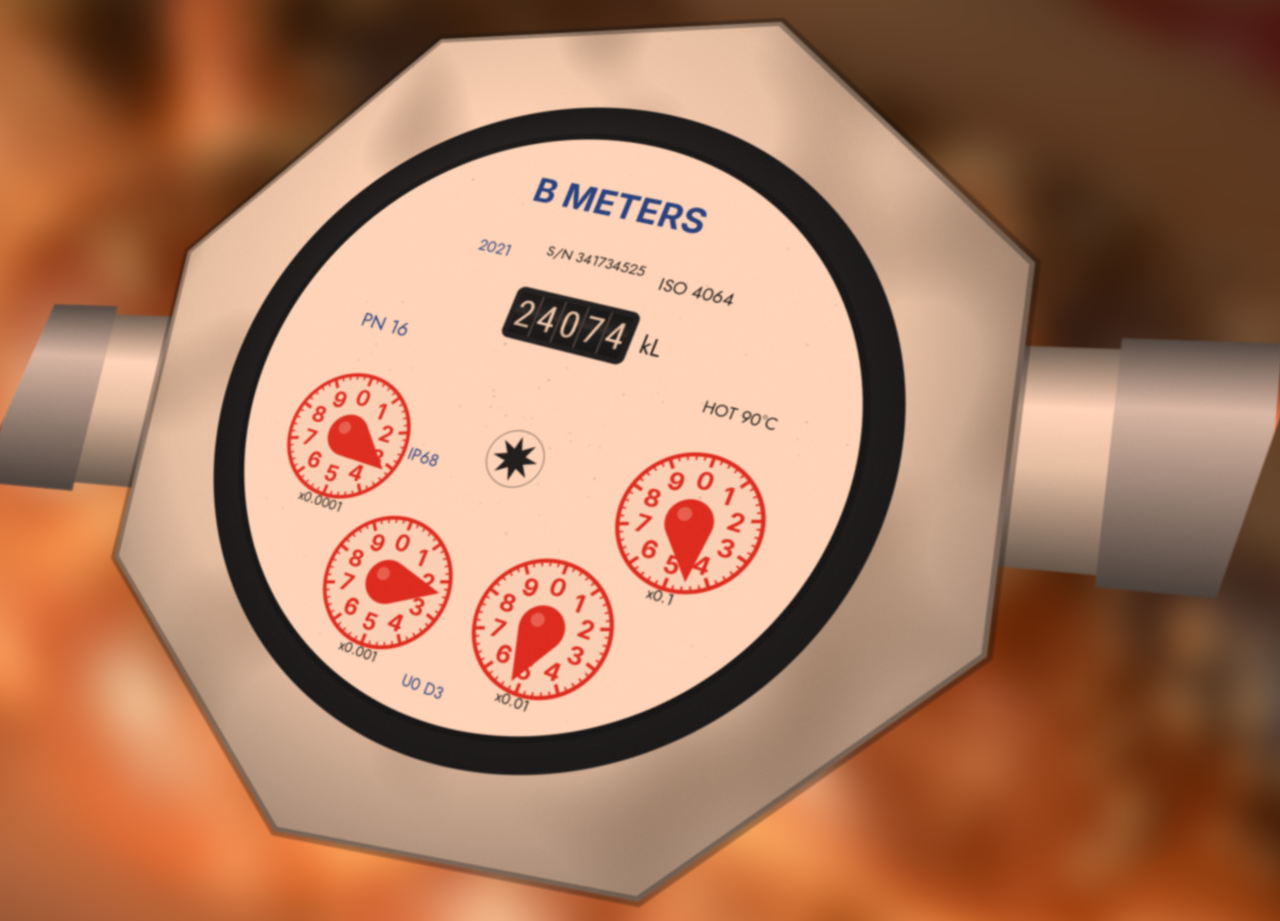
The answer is 24074.4523 kL
